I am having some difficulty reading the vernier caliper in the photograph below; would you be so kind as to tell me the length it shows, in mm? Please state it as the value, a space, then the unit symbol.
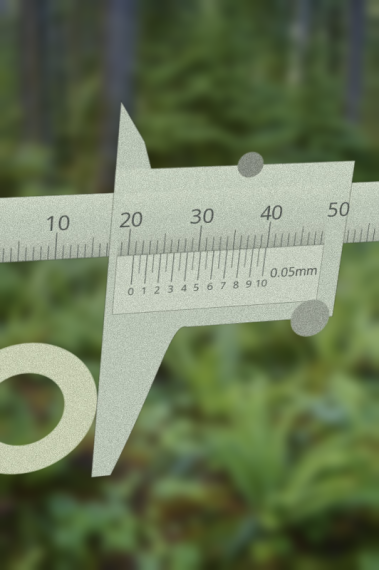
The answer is 20.8 mm
